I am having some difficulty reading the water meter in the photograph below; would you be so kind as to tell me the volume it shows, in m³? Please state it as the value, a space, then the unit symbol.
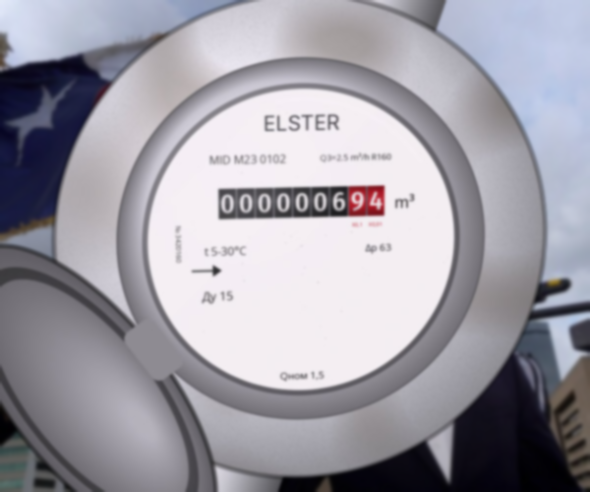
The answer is 6.94 m³
